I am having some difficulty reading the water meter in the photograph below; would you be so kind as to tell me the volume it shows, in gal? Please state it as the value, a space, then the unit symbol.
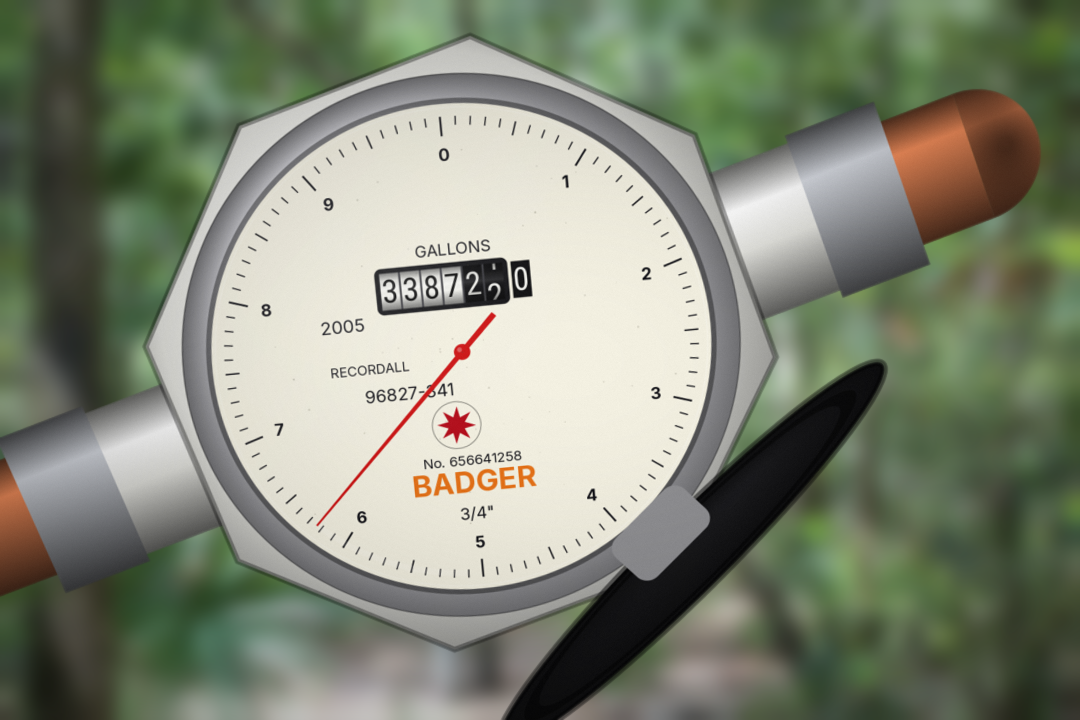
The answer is 3387216.2 gal
